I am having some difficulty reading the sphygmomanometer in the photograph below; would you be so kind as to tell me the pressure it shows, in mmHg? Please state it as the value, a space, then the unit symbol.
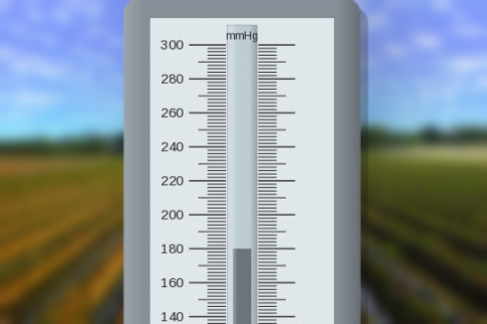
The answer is 180 mmHg
